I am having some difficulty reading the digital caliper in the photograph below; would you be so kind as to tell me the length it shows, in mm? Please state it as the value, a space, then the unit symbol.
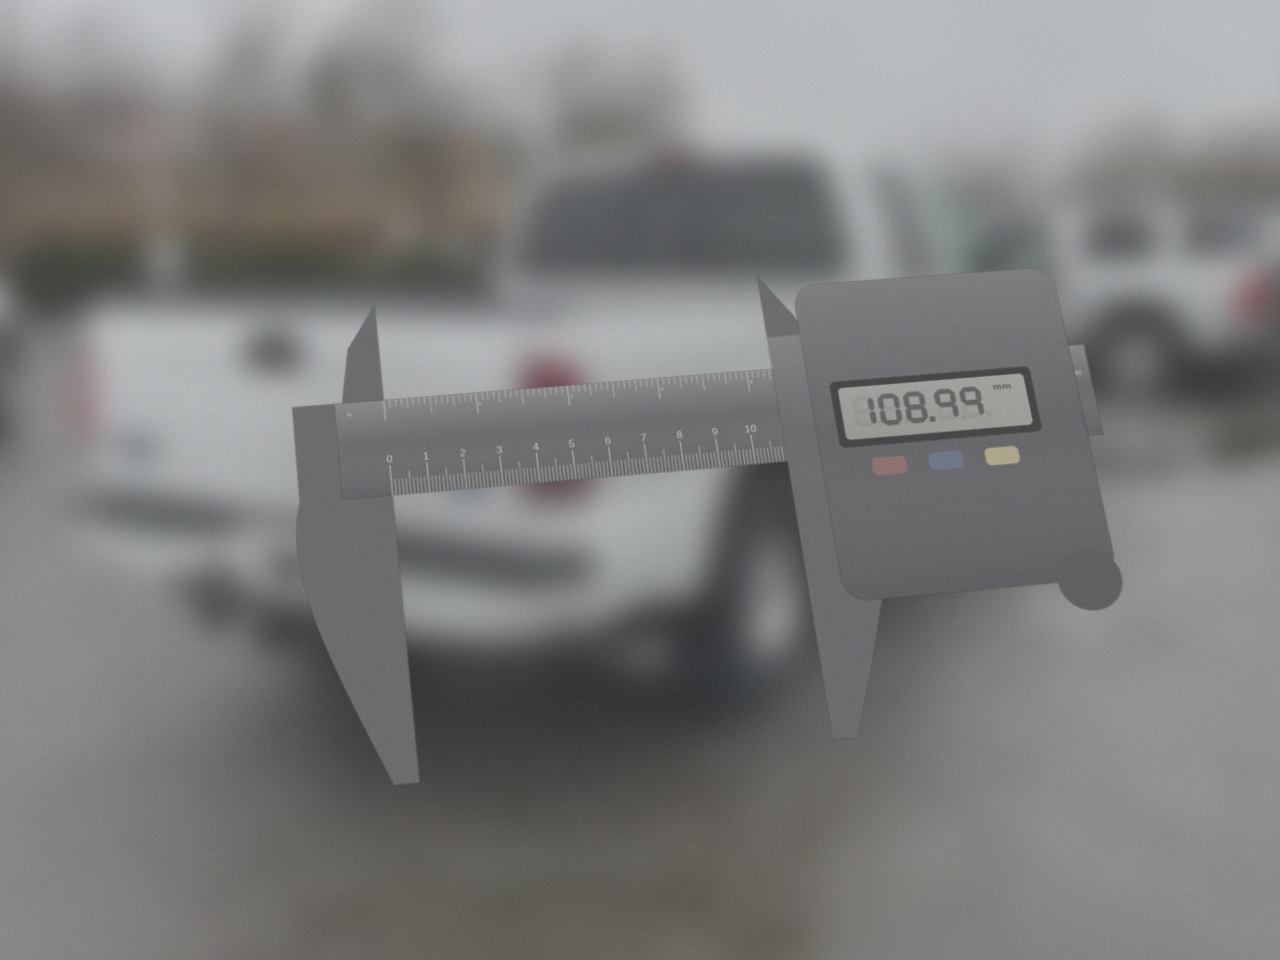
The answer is 108.99 mm
